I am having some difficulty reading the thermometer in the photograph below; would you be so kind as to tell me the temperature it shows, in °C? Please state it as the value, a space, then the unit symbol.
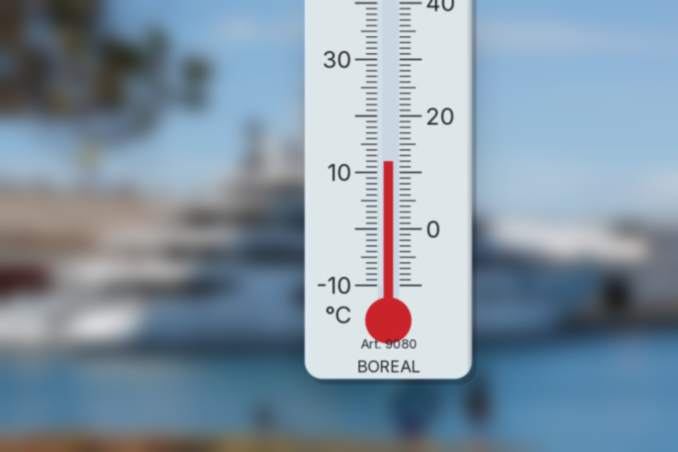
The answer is 12 °C
